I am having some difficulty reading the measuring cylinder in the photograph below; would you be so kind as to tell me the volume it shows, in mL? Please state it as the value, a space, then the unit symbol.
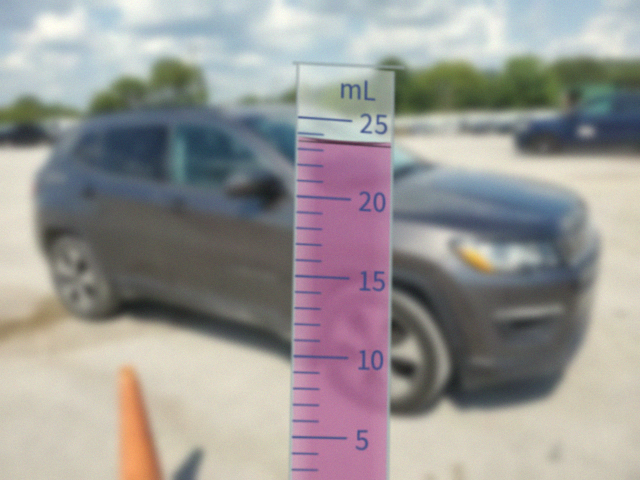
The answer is 23.5 mL
